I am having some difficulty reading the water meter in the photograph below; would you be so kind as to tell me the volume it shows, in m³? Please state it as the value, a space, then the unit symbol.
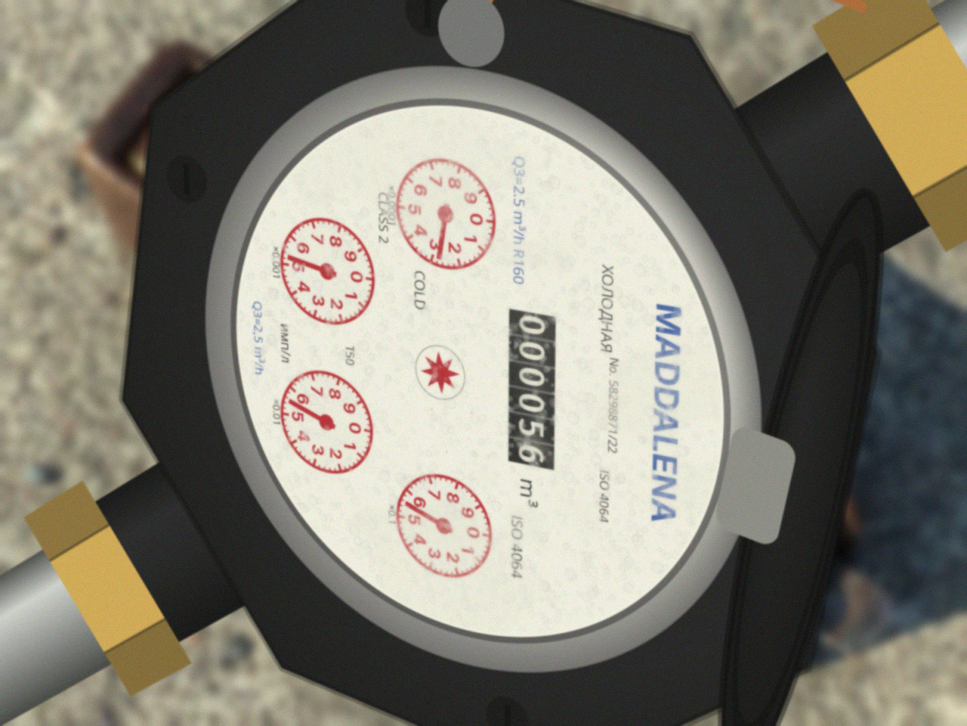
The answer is 56.5552 m³
